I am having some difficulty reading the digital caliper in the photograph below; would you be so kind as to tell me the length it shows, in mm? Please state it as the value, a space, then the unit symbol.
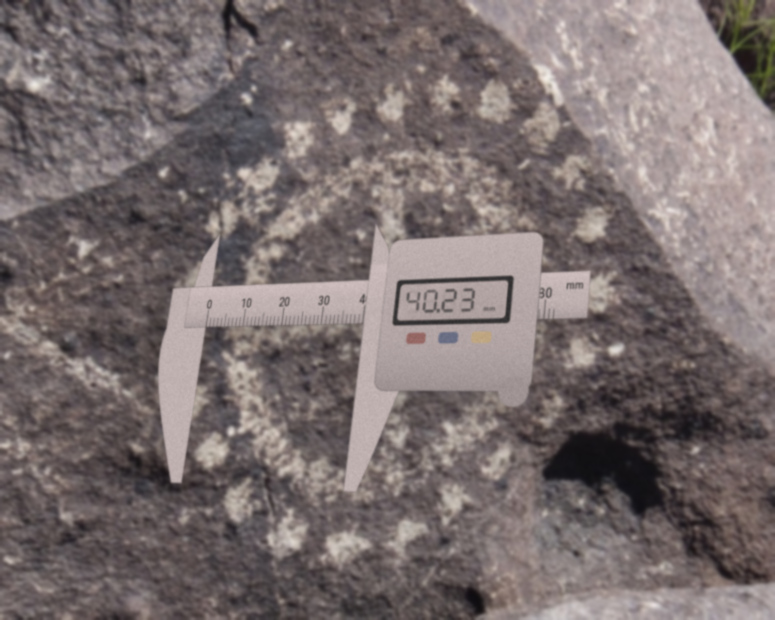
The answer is 40.23 mm
